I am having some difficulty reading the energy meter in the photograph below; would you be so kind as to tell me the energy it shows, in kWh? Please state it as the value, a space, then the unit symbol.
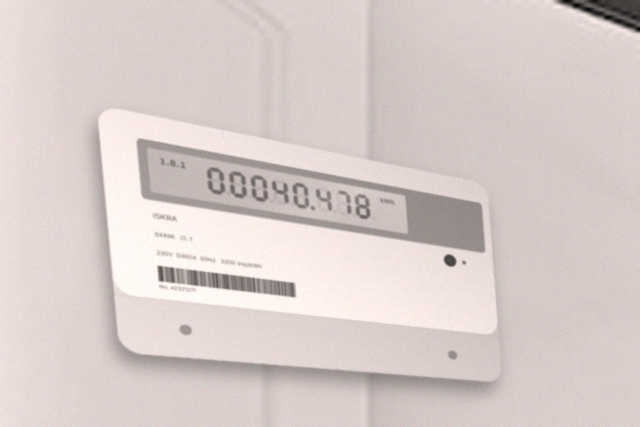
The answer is 40.478 kWh
